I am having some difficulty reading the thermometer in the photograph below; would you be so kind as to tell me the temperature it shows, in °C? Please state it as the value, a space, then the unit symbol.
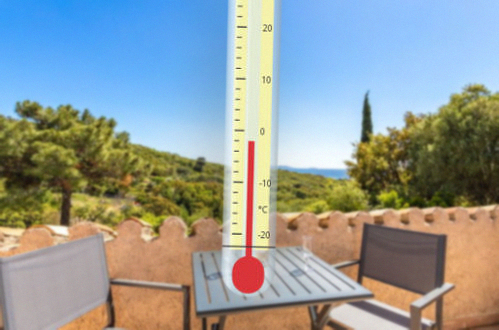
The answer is -2 °C
